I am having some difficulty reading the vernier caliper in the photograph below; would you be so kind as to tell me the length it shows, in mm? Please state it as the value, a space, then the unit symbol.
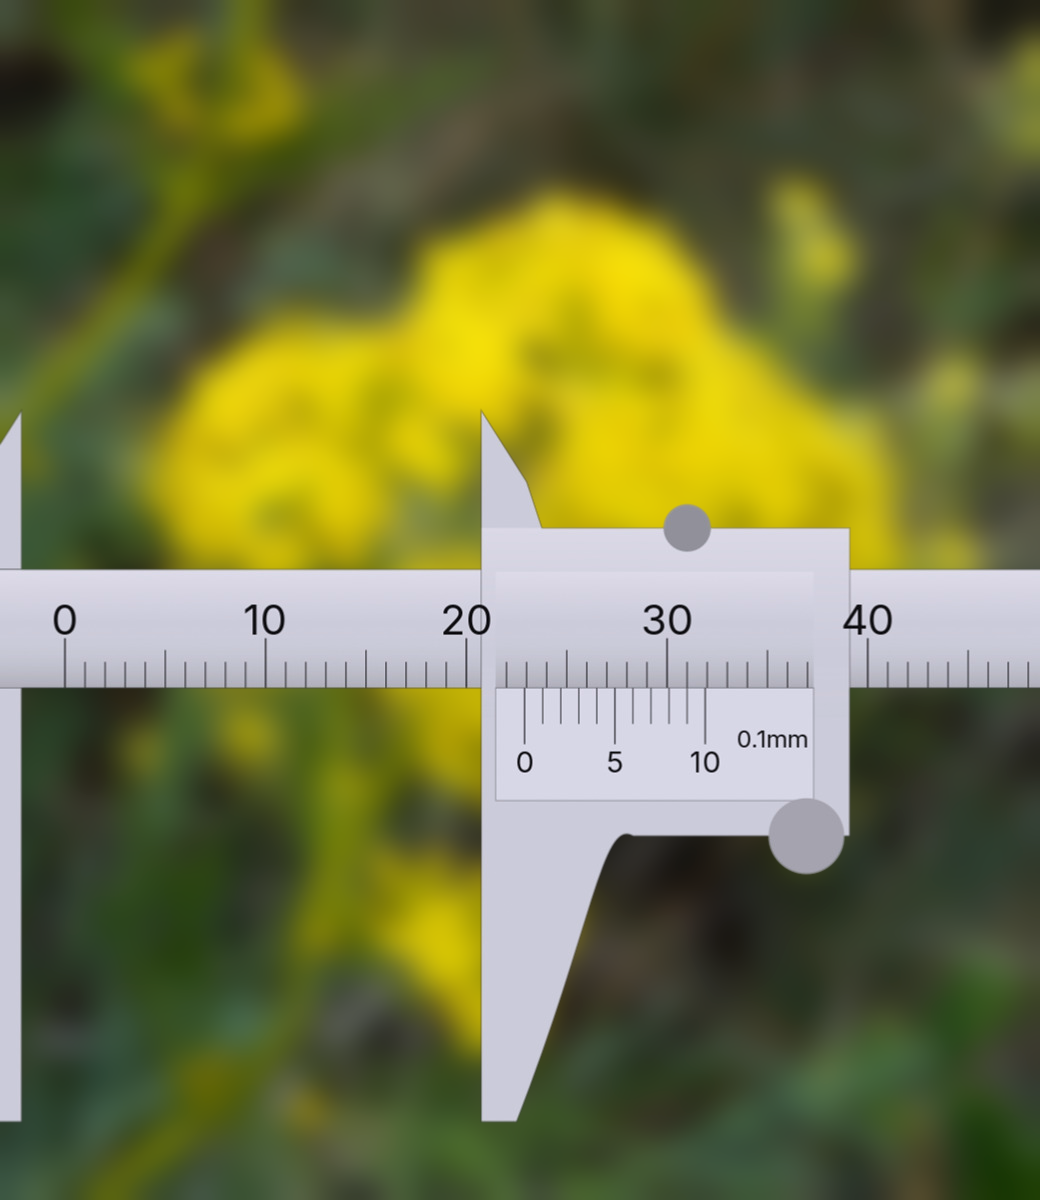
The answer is 22.9 mm
